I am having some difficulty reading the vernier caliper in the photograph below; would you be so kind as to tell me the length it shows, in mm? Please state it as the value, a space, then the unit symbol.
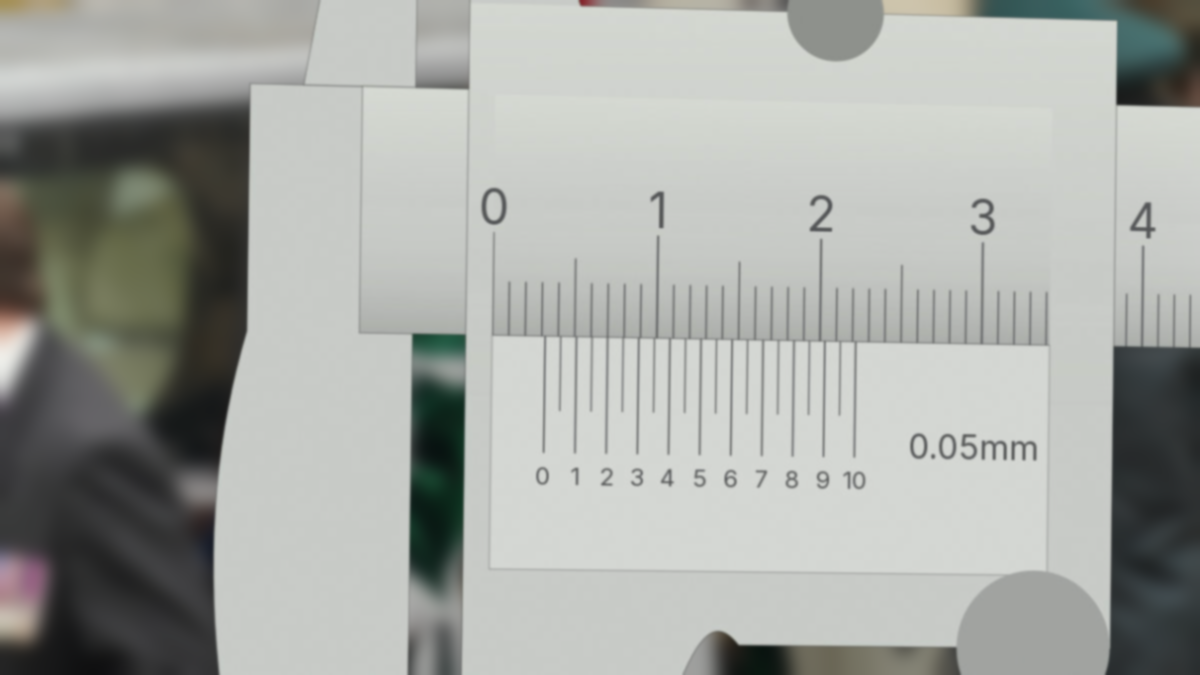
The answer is 3.2 mm
